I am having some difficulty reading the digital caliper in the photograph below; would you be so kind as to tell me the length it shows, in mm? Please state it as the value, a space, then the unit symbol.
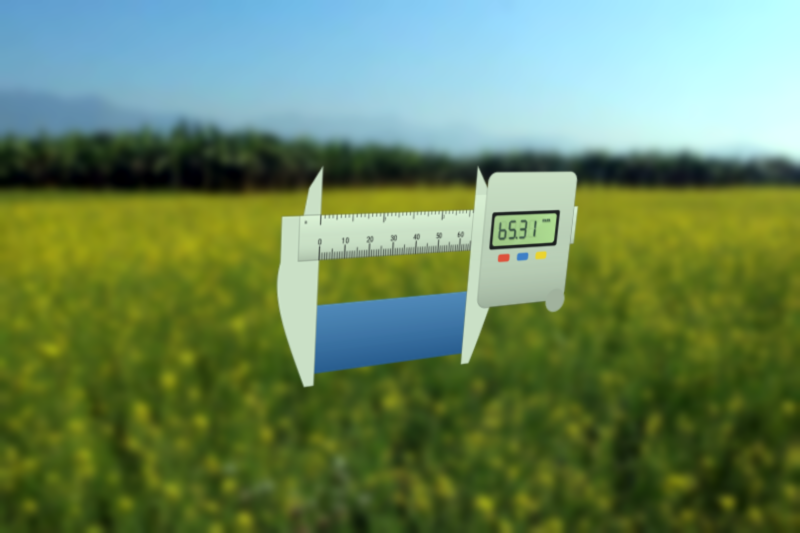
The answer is 65.31 mm
